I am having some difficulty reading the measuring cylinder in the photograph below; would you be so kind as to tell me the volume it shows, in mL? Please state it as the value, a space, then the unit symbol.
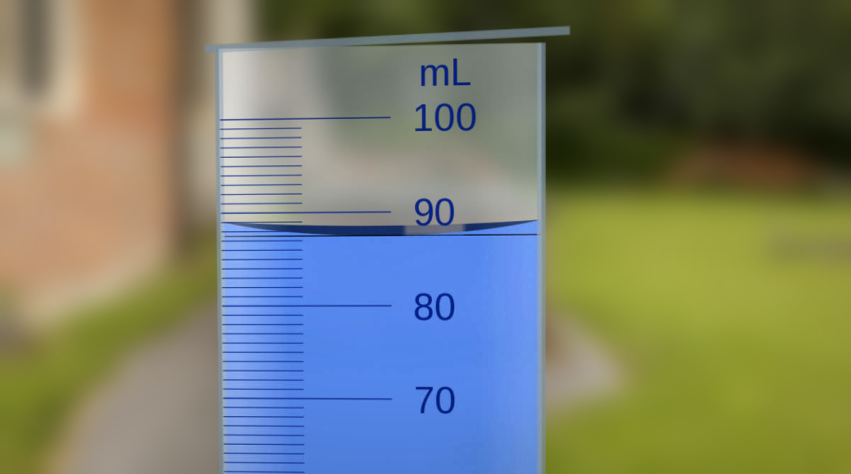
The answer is 87.5 mL
